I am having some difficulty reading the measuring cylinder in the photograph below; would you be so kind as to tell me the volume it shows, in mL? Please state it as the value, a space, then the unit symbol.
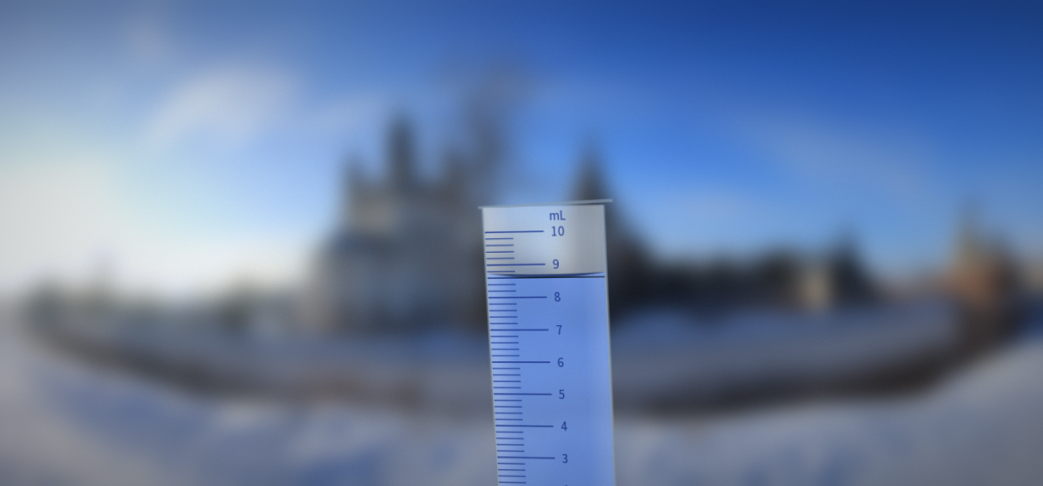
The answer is 8.6 mL
